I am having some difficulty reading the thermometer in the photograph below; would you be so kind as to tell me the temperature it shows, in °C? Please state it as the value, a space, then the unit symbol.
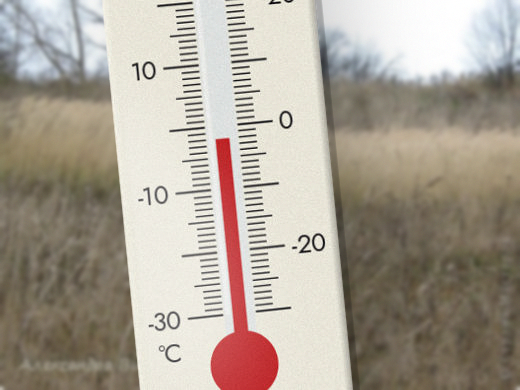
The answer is -2 °C
